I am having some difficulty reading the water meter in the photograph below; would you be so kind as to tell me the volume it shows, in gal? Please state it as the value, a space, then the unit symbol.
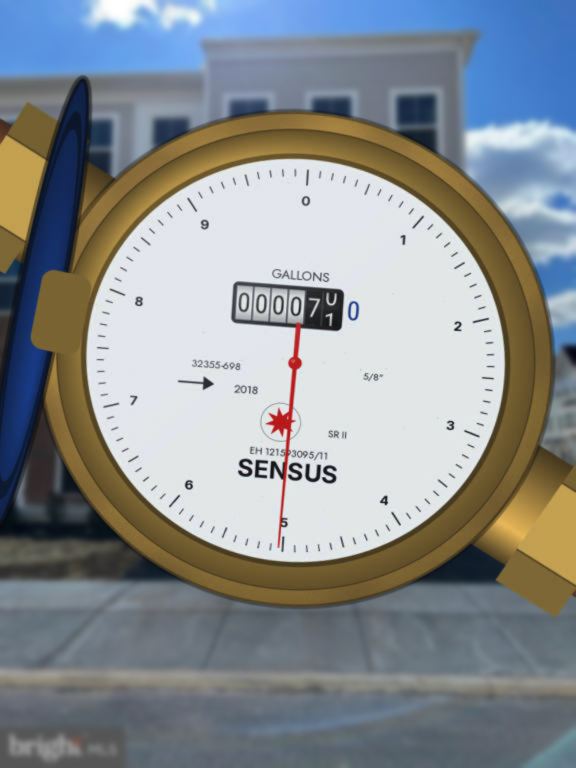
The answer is 705.0 gal
